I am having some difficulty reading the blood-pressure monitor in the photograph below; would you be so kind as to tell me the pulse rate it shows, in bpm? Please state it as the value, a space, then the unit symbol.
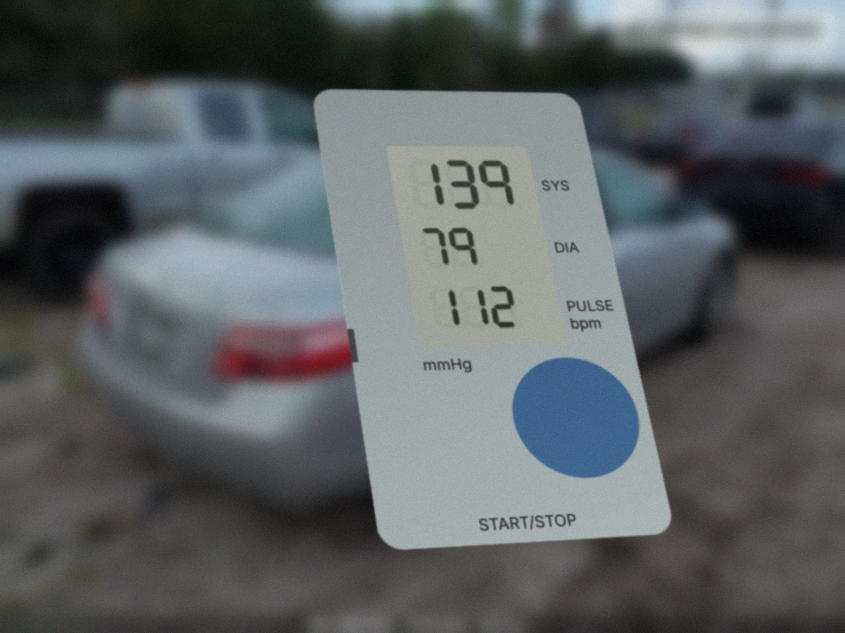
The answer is 112 bpm
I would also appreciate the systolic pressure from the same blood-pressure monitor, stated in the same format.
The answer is 139 mmHg
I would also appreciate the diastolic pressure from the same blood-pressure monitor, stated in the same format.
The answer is 79 mmHg
